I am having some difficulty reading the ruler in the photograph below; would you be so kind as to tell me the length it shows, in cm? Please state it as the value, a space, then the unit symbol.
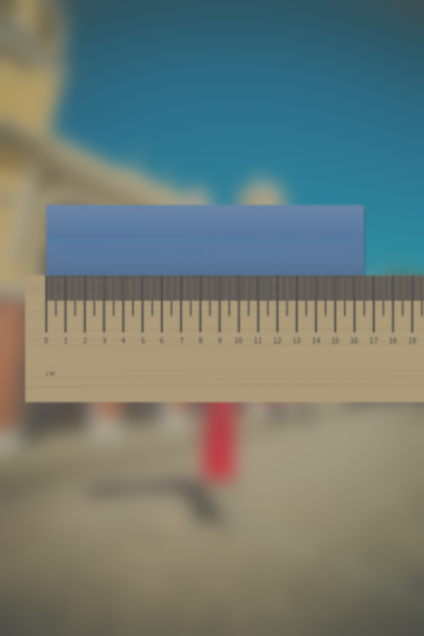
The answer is 16.5 cm
